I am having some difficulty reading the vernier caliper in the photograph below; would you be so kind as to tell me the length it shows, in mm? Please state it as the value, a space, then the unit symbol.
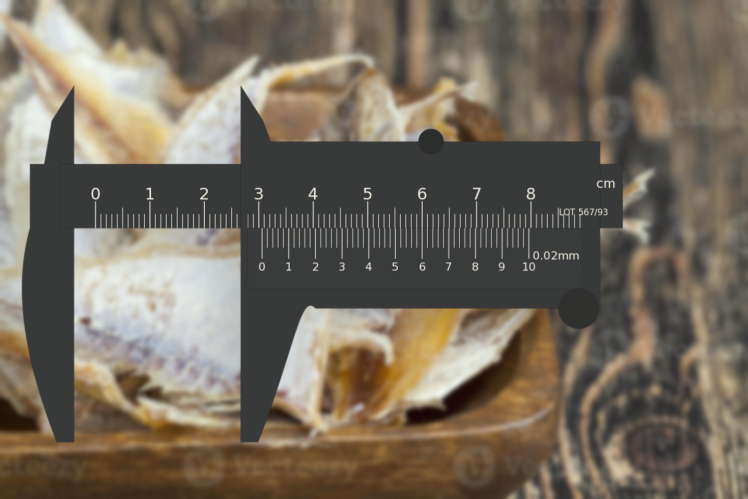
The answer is 30.6 mm
